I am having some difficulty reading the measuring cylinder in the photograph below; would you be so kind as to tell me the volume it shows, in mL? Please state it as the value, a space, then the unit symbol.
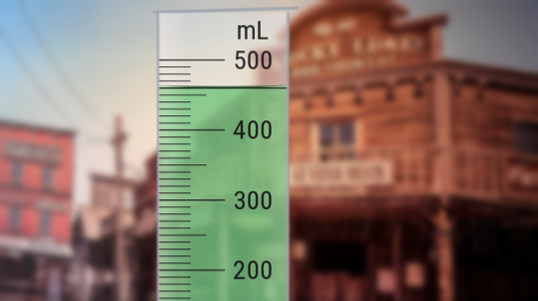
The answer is 460 mL
